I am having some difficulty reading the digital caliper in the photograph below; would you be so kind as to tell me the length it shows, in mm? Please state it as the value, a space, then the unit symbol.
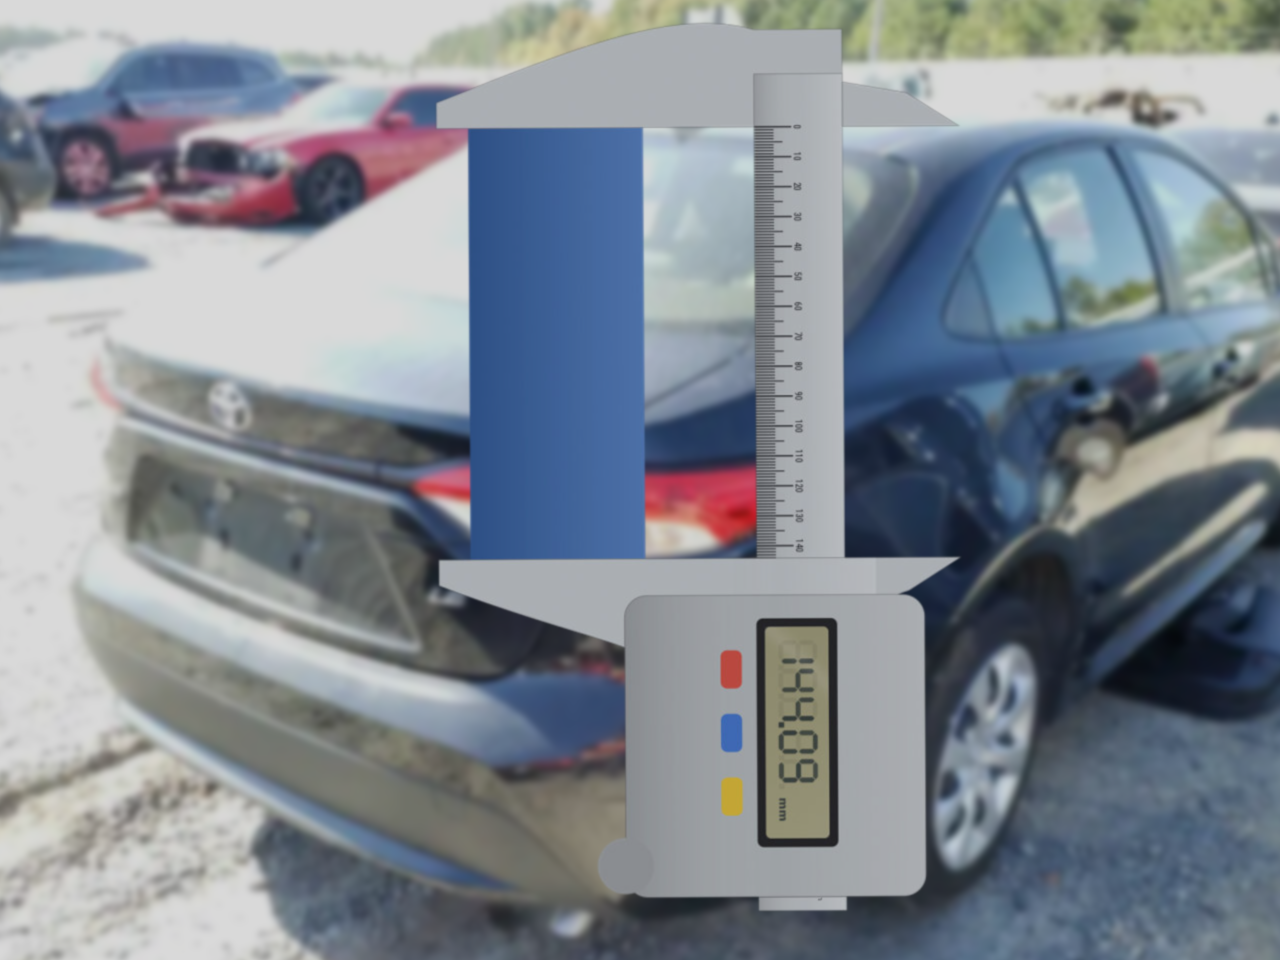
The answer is 144.09 mm
